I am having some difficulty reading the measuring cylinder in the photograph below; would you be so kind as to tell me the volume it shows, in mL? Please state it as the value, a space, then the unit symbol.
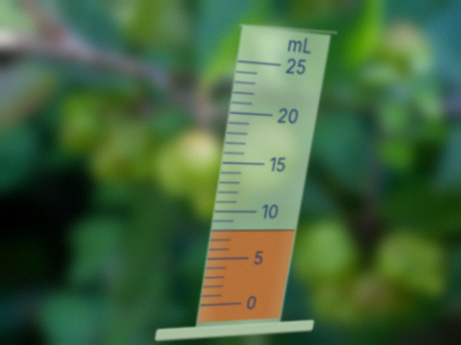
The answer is 8 mL
